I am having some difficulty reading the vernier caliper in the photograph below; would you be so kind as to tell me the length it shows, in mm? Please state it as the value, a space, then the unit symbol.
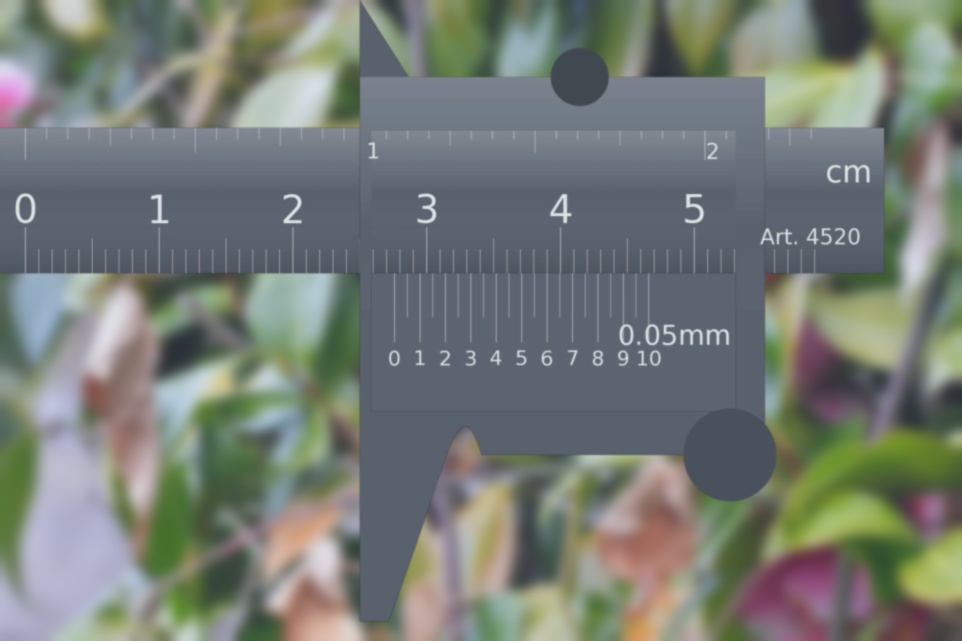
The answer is 27.6 mm
